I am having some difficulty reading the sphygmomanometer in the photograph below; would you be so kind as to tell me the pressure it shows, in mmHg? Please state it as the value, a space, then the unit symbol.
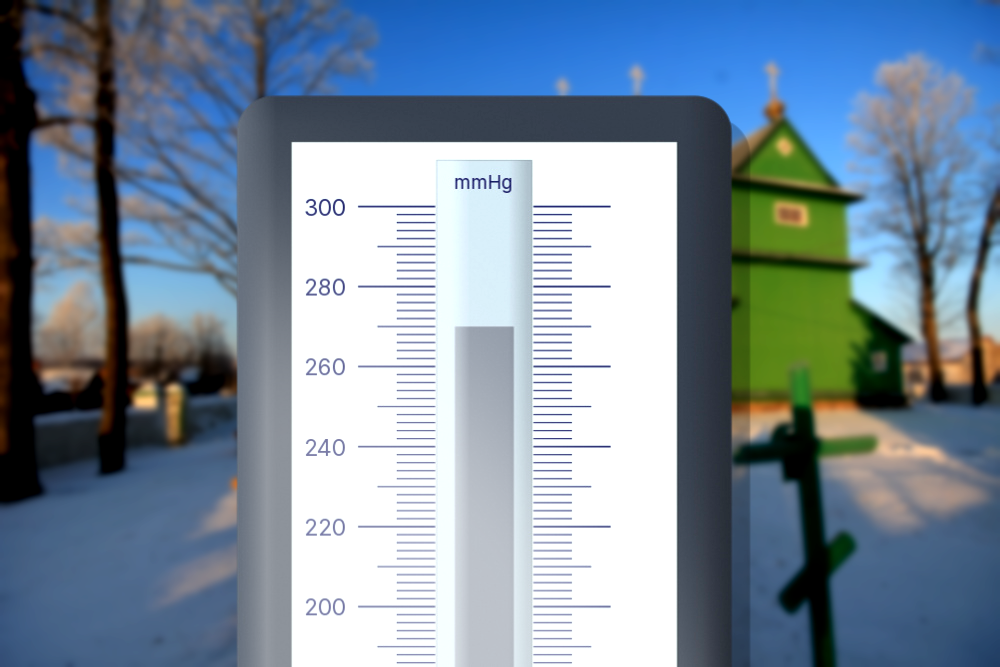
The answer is 270 mmHg
